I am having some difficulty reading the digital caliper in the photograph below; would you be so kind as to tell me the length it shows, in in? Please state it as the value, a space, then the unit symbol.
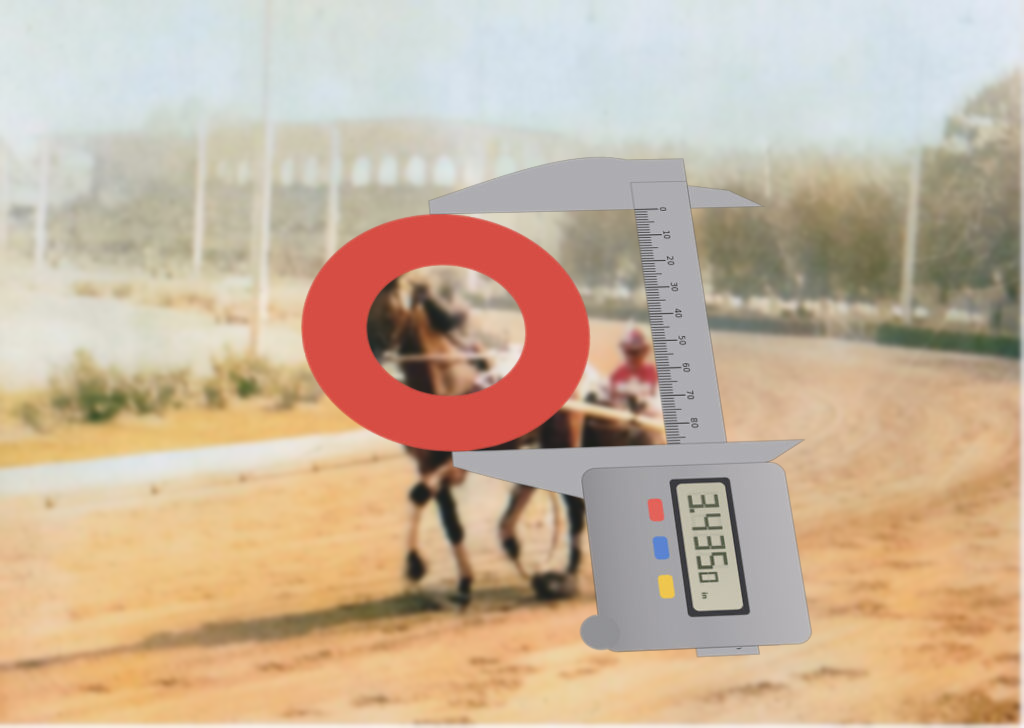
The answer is 3.4350 in
